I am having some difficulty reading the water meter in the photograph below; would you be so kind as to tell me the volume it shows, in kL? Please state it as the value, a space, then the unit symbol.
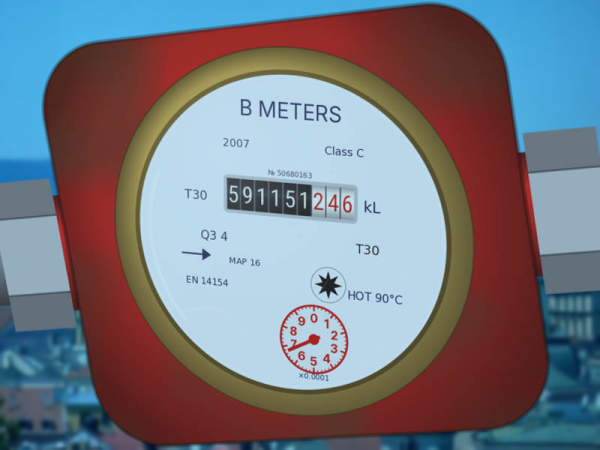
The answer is 591151.2466 kL
